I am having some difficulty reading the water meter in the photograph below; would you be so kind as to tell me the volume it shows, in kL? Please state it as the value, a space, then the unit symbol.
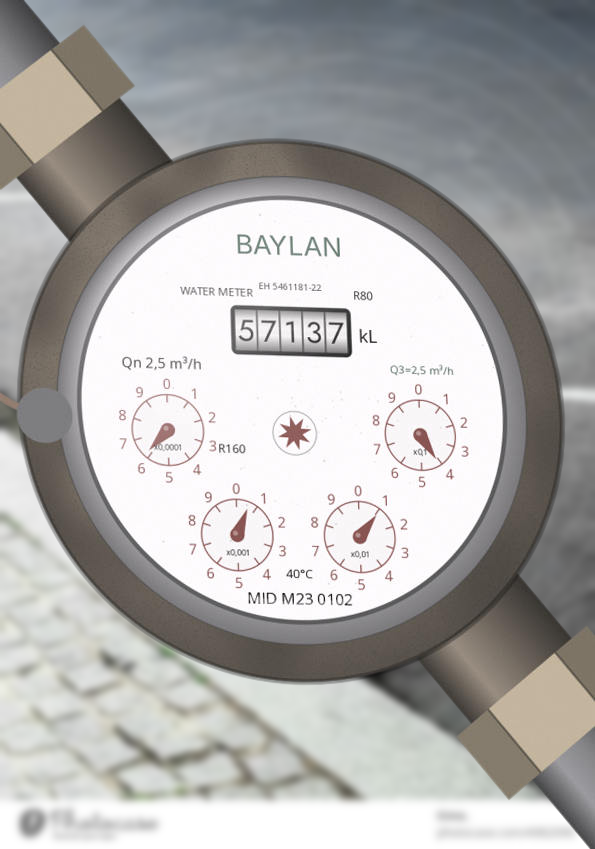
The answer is 57137.4106 kL
